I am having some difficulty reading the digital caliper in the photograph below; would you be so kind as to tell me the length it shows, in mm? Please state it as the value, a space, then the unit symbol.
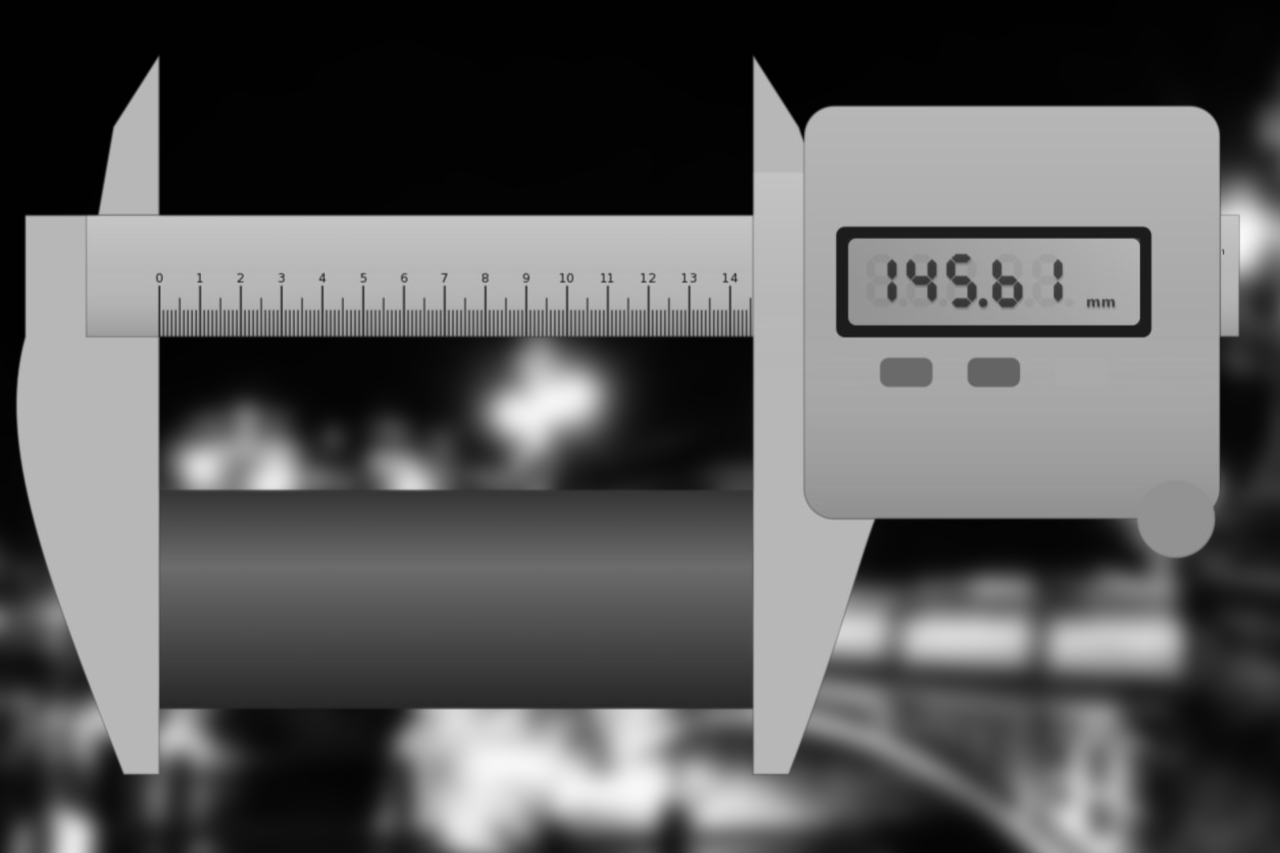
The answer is 145.61 mm
